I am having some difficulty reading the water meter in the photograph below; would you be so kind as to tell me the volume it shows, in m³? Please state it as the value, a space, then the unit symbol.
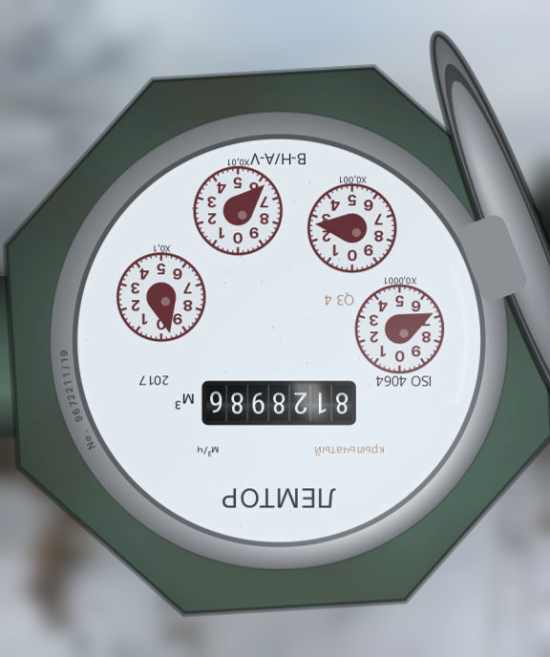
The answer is 8128985.9626 m³
